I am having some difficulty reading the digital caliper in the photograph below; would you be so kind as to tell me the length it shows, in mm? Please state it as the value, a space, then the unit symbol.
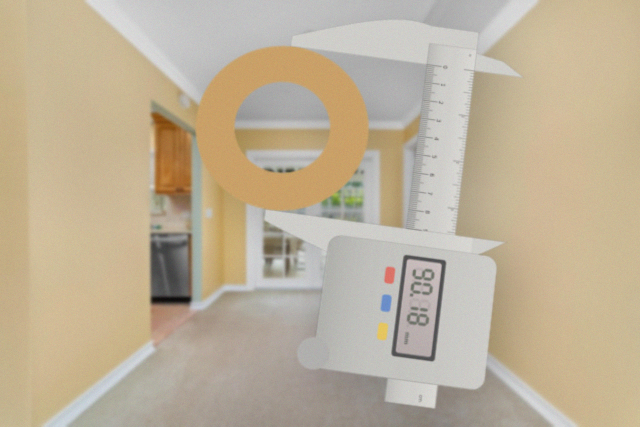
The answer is 90.18 mm
